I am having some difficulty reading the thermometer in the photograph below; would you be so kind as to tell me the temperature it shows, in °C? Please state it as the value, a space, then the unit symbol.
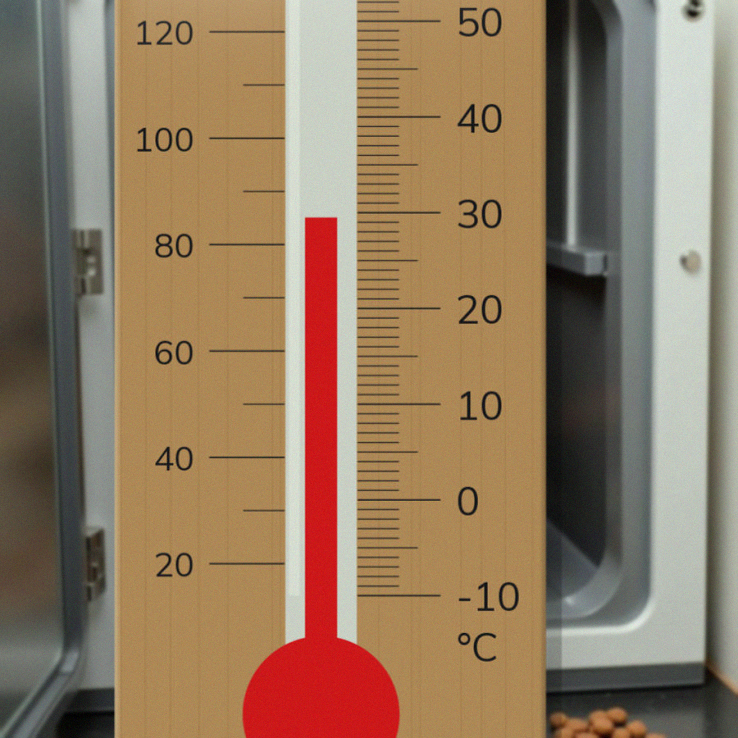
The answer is 29.5 °C
